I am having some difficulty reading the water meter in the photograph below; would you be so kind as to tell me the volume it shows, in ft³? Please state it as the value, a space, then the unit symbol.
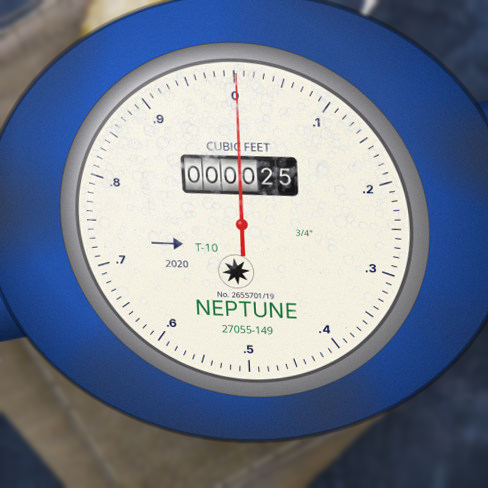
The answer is 25.00 ft³
